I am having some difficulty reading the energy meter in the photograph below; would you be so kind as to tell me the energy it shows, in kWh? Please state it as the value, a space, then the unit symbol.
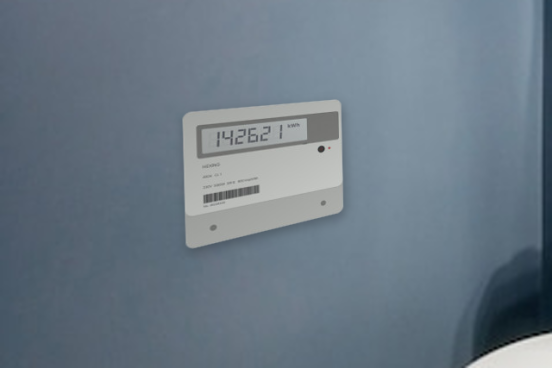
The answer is 142621 kWh
